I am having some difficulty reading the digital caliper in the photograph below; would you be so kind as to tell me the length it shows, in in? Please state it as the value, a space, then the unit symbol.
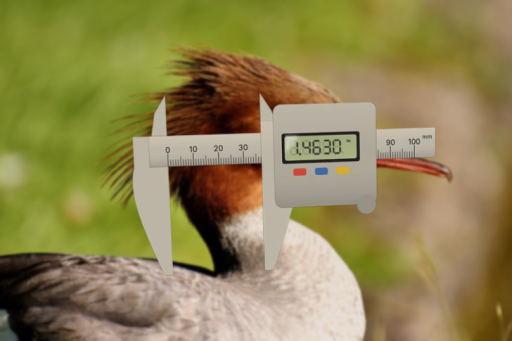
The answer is 1.4630 in
